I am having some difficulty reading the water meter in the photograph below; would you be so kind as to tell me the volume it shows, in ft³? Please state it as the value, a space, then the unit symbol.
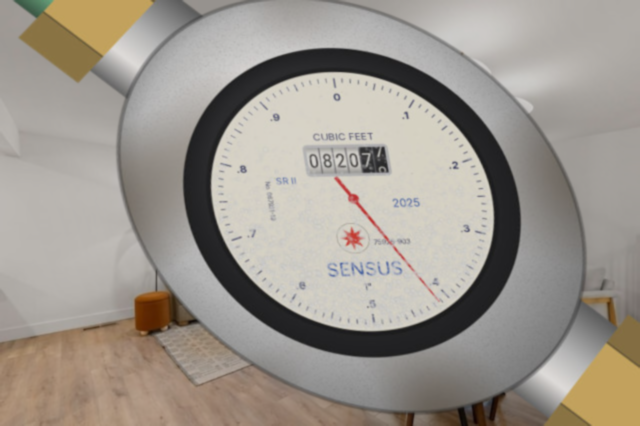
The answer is 82077.41 ft³
